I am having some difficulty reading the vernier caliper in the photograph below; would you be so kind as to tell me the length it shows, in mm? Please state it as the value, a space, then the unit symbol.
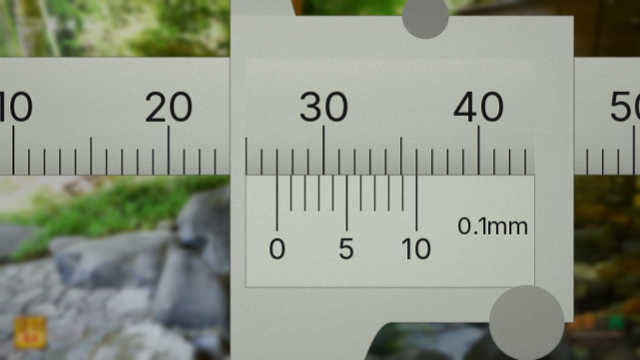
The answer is 27.0 mm
